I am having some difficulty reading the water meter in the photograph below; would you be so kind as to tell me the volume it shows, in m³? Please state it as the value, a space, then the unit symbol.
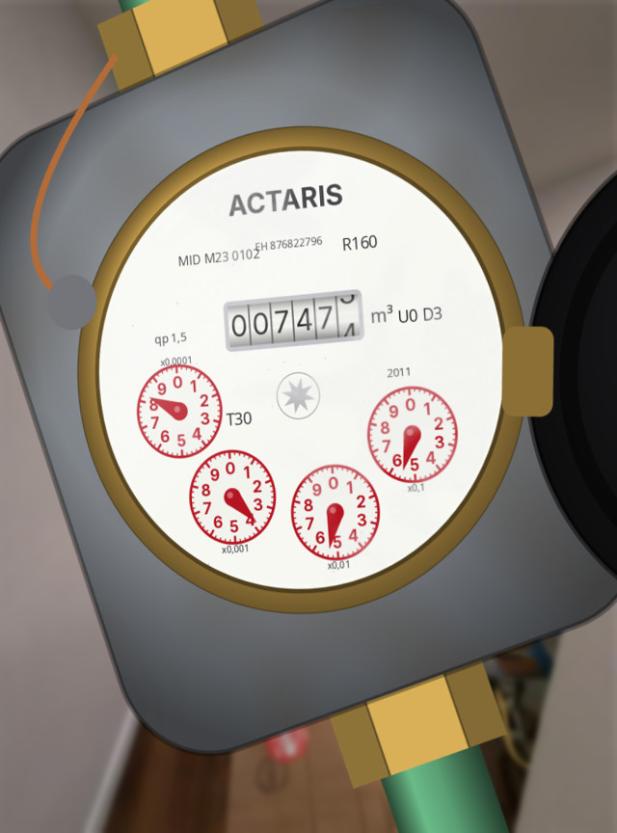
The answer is 7473.5538 m³
